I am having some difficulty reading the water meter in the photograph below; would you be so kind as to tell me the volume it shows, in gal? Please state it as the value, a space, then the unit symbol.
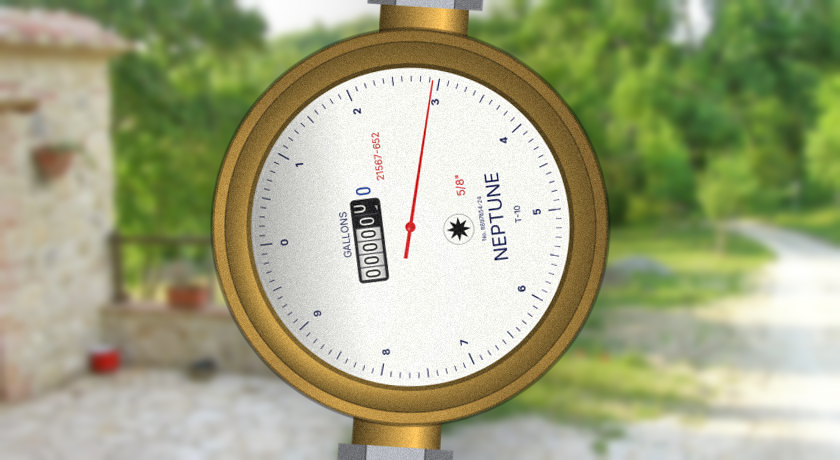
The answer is 2.9 gal
